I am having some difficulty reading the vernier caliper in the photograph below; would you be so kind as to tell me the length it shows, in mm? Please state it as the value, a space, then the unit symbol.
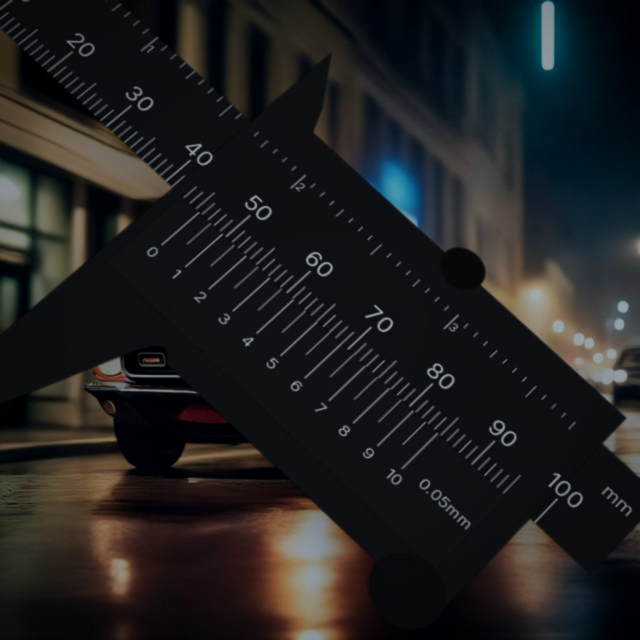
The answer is 45.6 mm
